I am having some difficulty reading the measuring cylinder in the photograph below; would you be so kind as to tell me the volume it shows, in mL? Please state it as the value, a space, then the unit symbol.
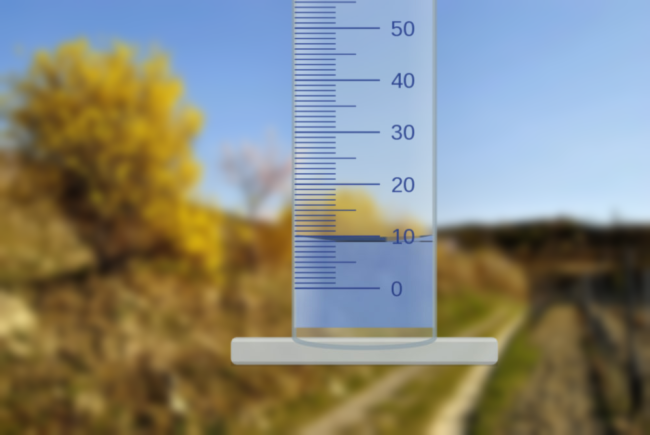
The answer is 9 mL
